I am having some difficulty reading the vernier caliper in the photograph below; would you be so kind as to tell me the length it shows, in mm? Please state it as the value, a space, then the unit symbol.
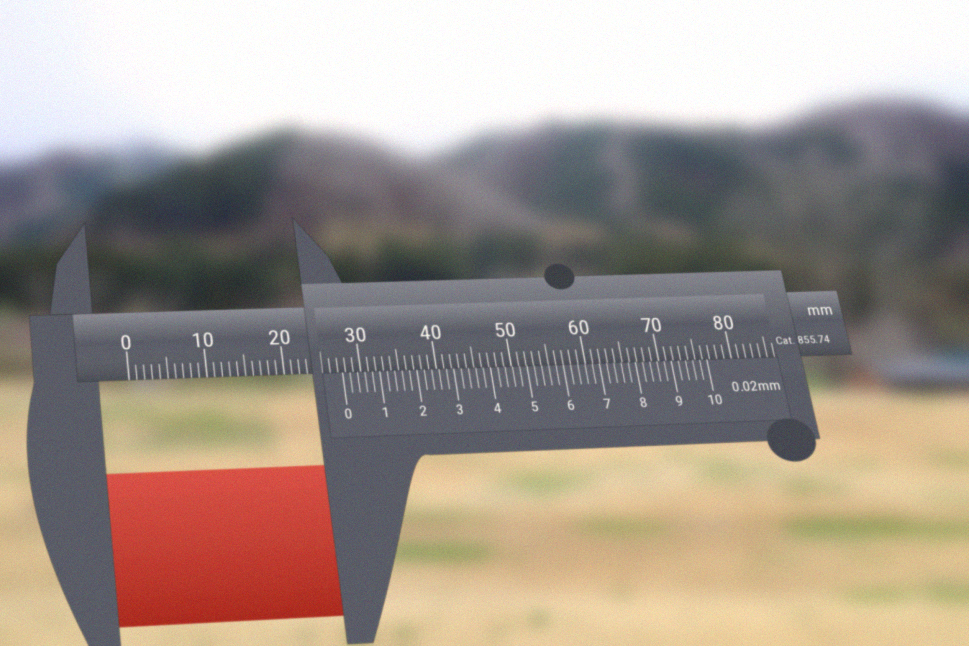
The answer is 27.6 mm
